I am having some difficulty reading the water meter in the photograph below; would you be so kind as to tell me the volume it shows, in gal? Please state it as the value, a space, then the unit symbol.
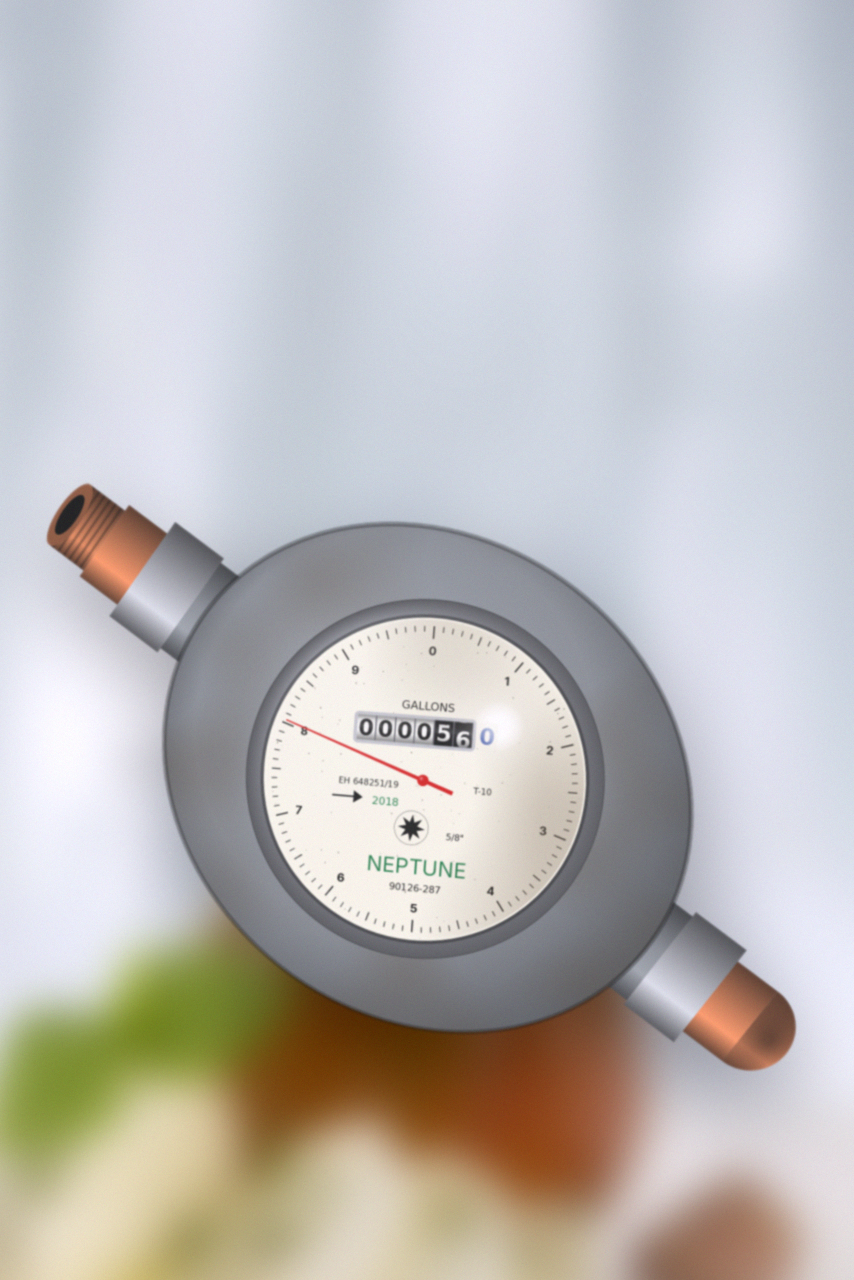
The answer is 558.0 gal
